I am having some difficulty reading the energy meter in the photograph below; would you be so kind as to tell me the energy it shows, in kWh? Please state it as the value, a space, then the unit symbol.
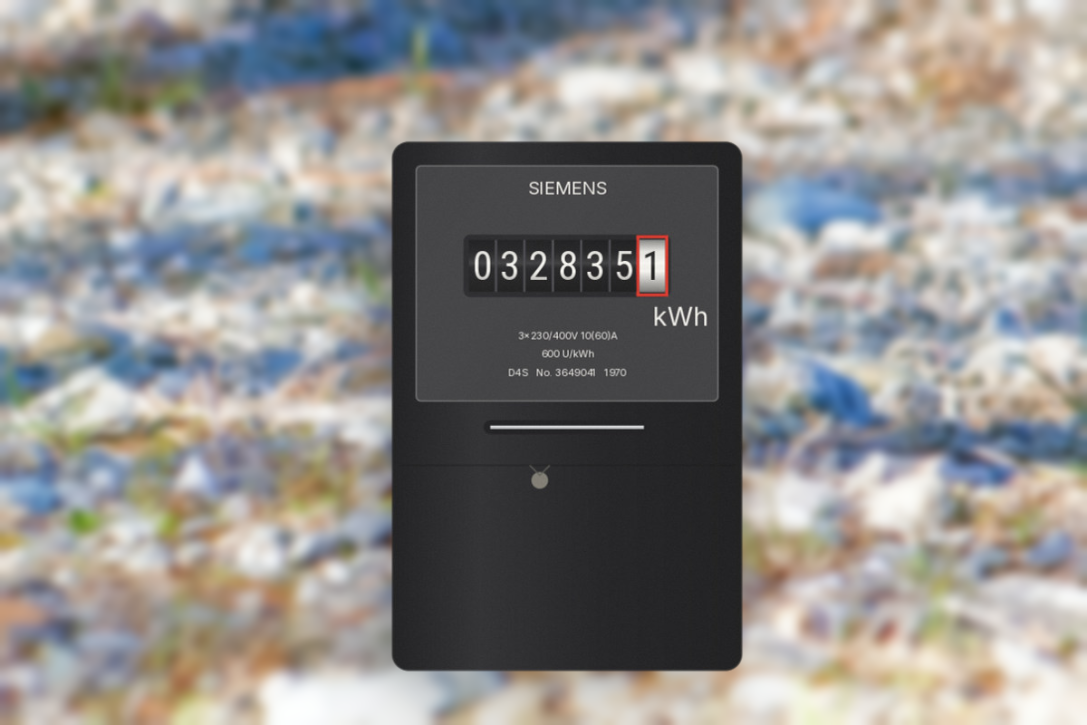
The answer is 32835.1 kWh
